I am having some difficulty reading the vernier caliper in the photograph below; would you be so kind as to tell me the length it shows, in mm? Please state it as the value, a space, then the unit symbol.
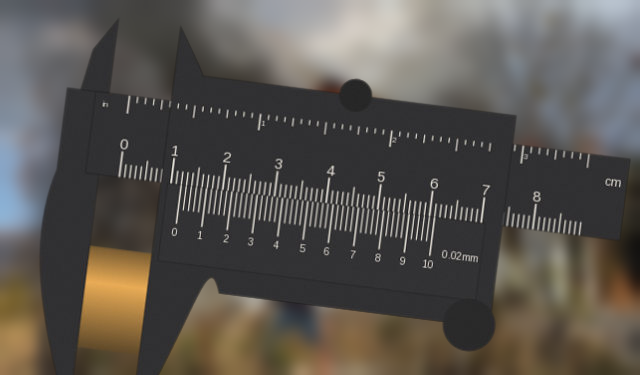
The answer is 12.0 mm
